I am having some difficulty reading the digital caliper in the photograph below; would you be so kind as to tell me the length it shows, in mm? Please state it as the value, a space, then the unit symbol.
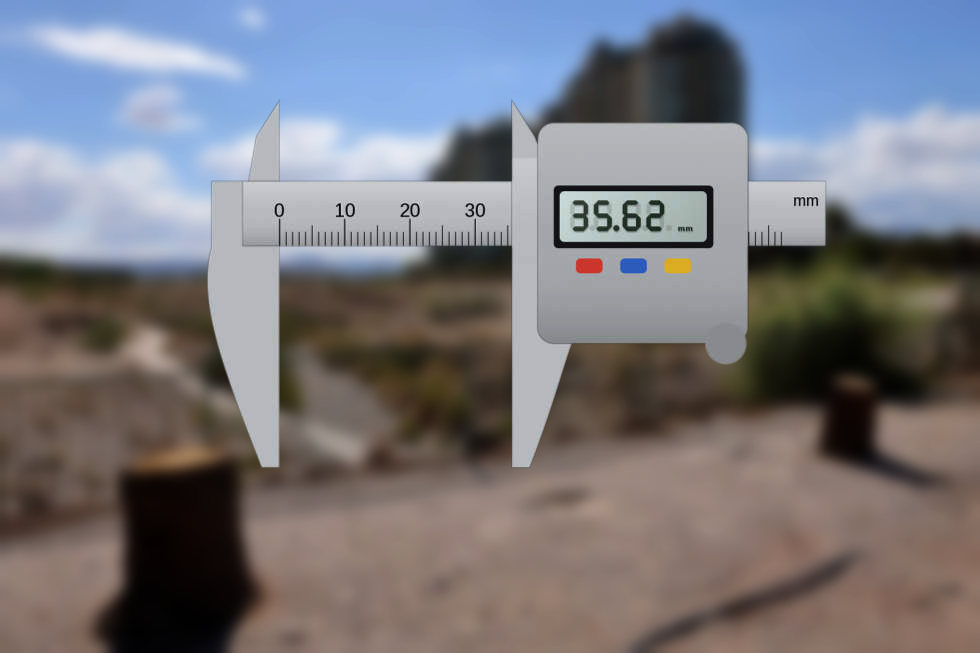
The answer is 35.62 mm
